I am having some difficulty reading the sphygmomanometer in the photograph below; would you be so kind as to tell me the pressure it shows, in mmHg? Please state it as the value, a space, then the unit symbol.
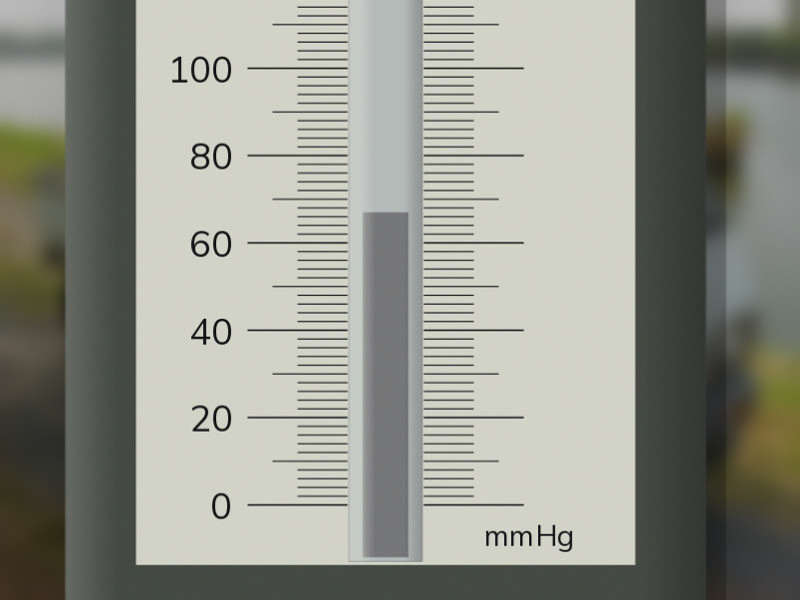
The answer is 67 mmHg
